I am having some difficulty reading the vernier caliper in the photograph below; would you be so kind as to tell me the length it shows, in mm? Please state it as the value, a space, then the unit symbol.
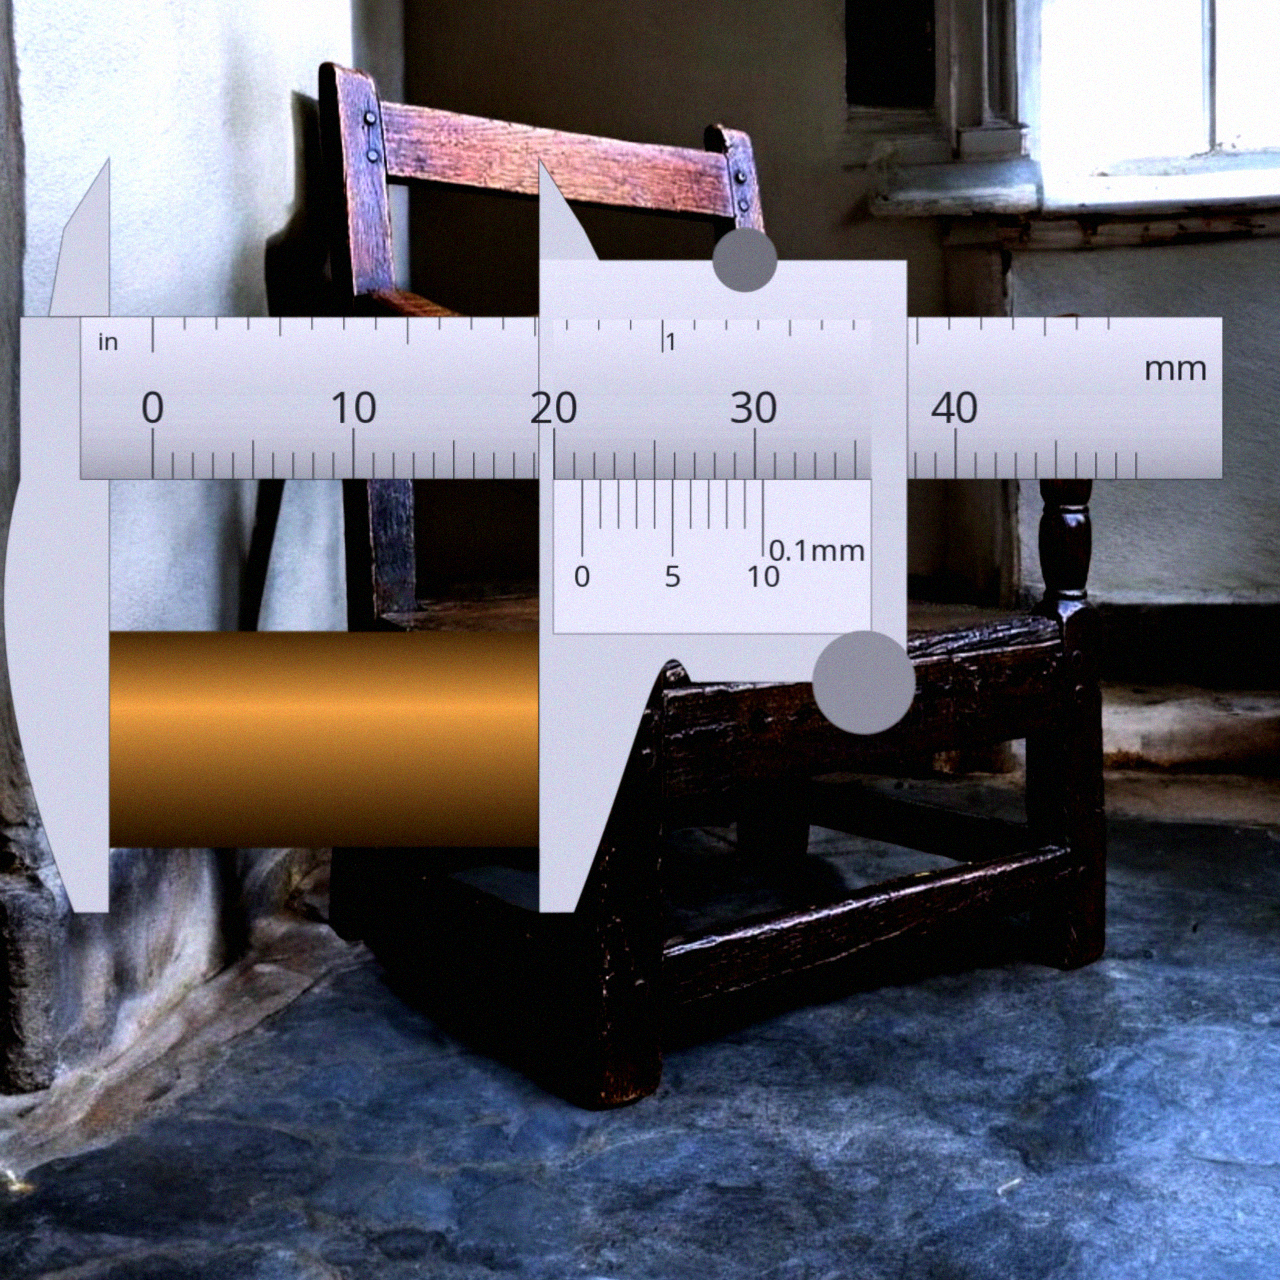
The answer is 21.4 mm
